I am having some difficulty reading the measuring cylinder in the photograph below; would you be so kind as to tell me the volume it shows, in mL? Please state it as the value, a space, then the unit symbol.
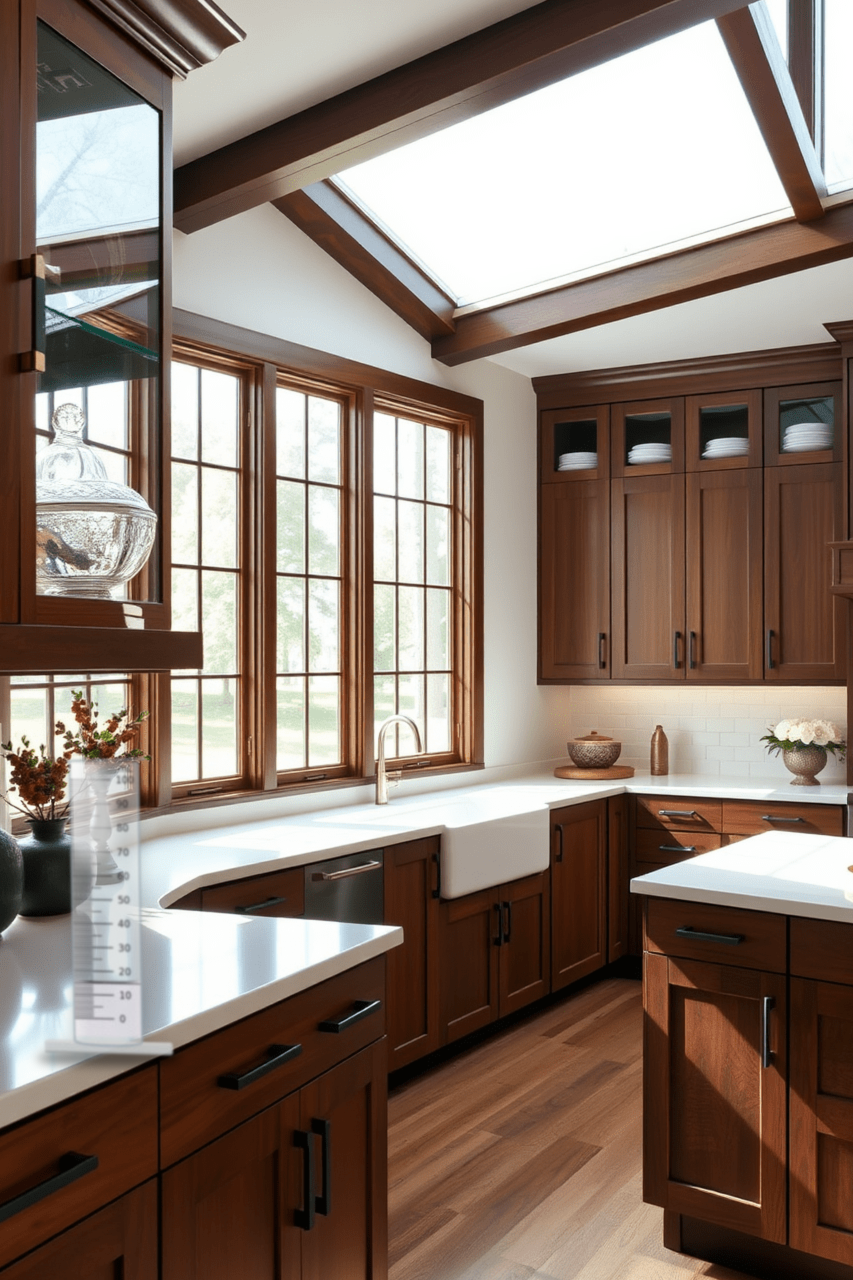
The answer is 15 mL
